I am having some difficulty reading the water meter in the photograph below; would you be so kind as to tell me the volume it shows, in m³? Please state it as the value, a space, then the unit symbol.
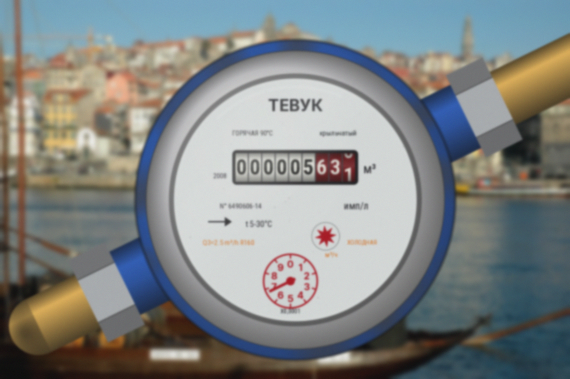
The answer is 5.6306 m³
